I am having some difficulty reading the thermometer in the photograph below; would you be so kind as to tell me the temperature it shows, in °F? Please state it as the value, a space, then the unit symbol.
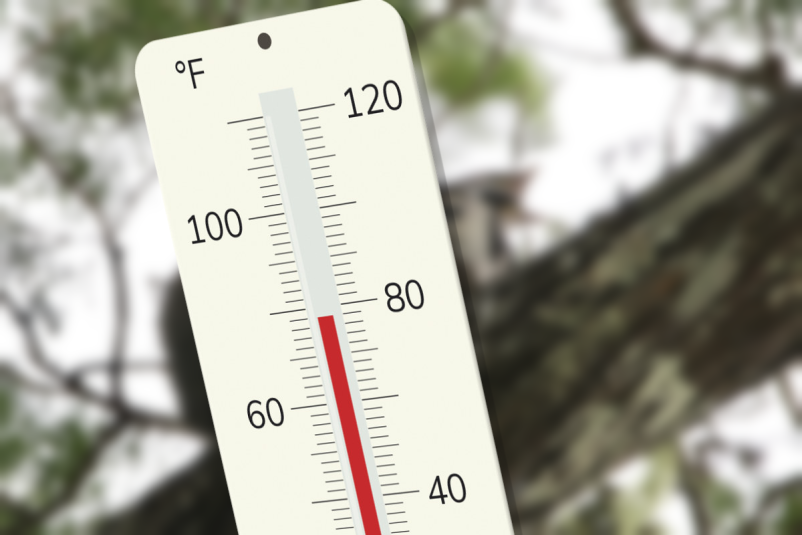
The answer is 78 °F
